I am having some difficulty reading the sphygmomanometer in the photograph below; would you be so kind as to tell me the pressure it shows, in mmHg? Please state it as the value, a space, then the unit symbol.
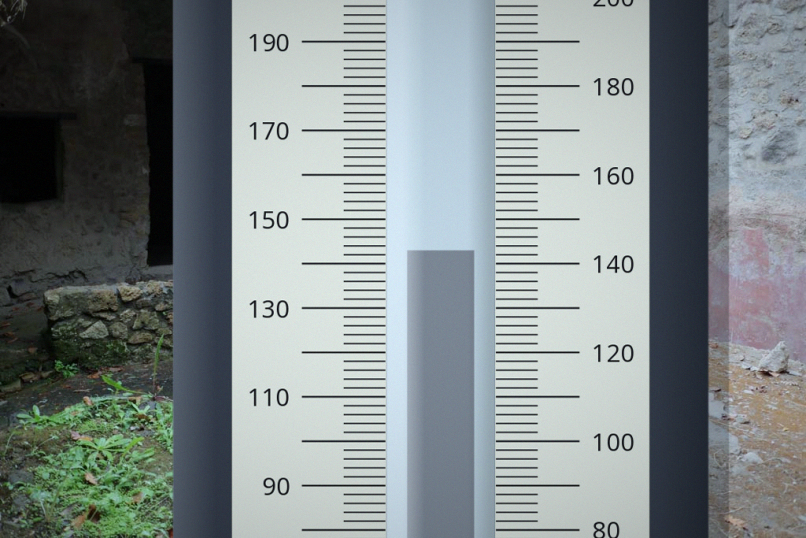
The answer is 143 mmHg
